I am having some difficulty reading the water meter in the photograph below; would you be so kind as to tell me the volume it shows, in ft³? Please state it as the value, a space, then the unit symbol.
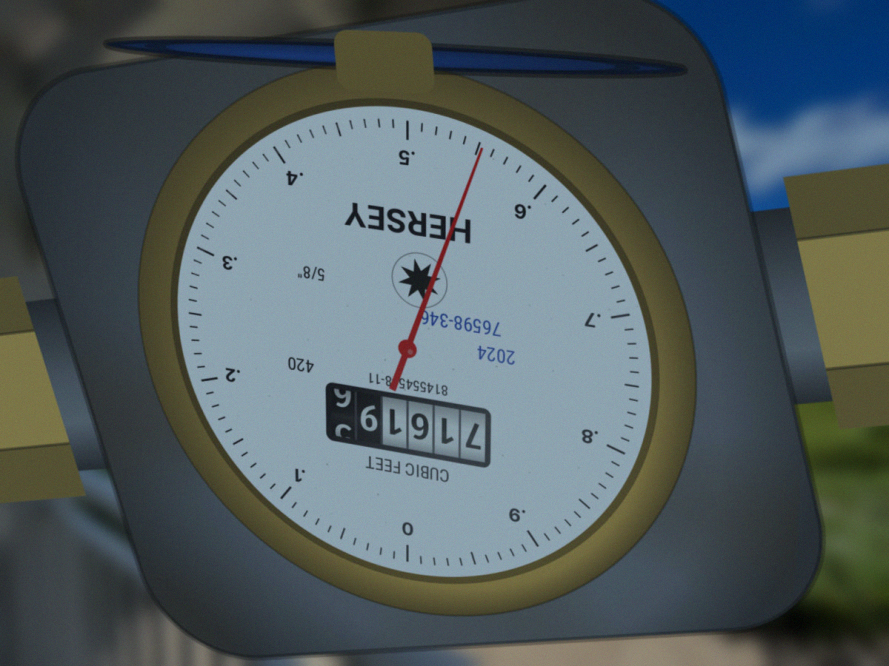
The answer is 716195.55 ft³
